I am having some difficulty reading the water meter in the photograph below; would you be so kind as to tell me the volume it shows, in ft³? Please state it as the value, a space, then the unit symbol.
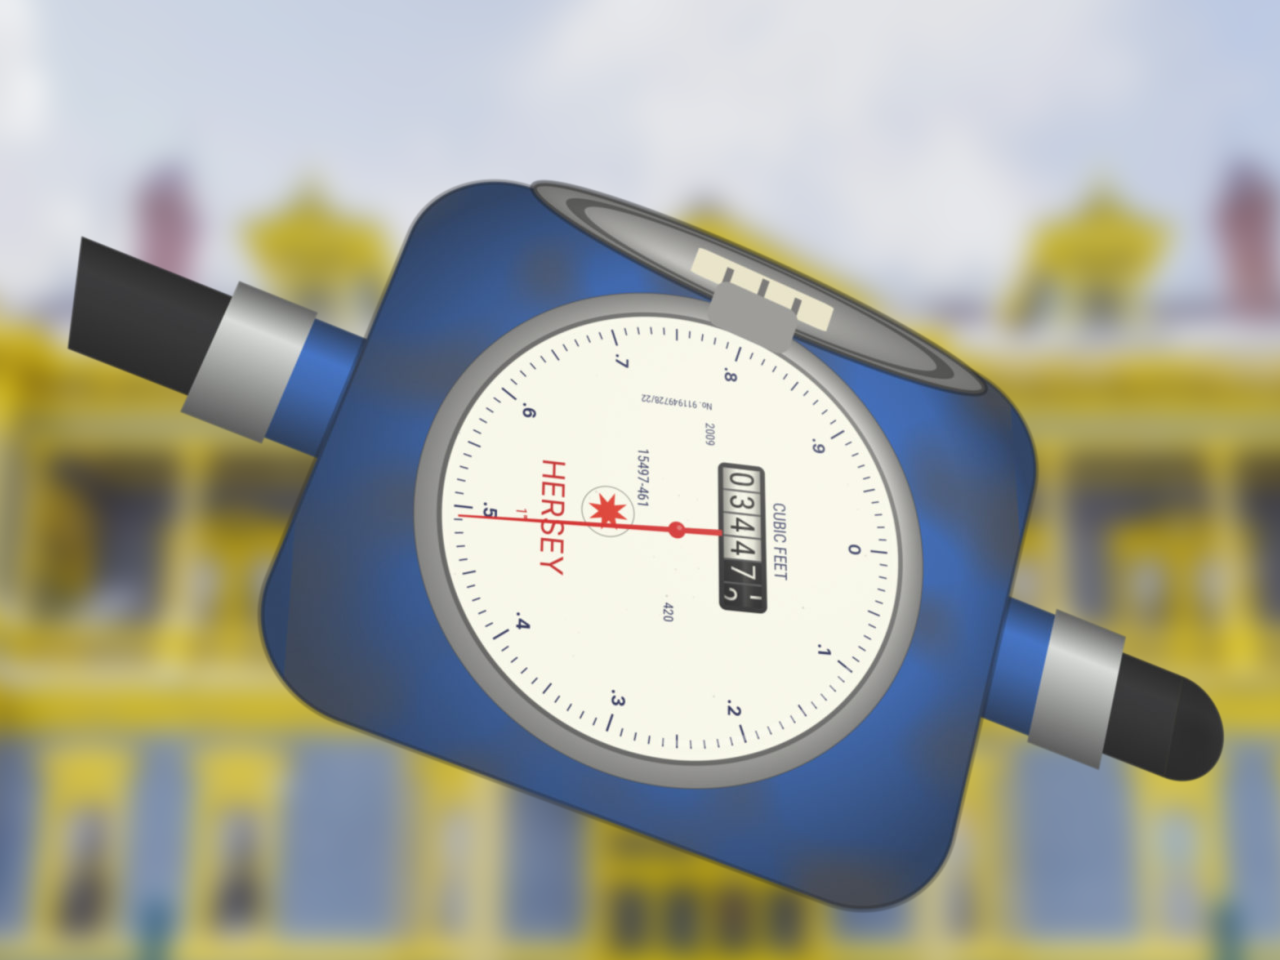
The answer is 34471.49 ft³
